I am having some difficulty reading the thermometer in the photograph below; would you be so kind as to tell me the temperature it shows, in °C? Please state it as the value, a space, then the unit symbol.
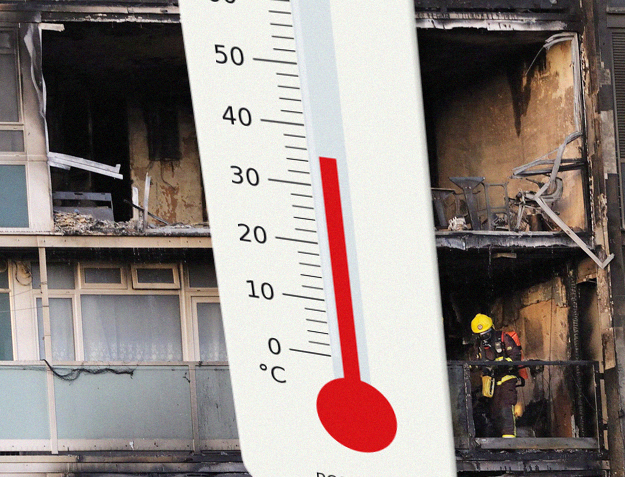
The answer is 35 °C
